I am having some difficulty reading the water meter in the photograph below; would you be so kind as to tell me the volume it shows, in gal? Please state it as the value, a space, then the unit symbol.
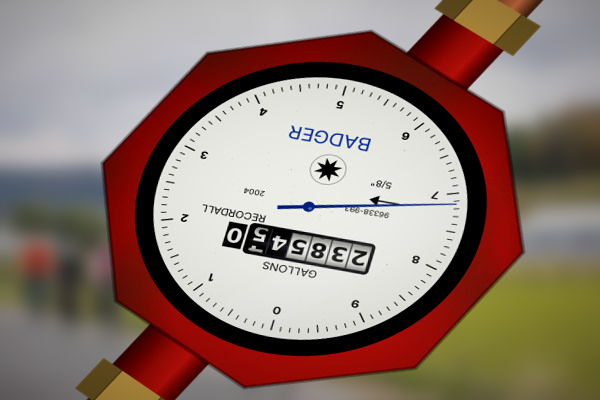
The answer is 2385447.1 gal
